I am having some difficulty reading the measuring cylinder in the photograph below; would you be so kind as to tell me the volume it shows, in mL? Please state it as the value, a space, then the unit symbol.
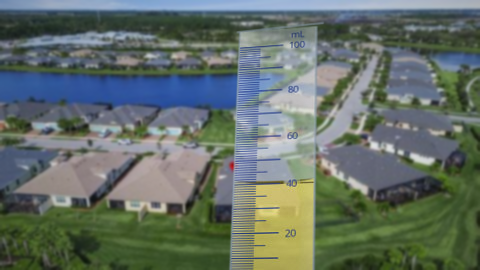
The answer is 40 mL
